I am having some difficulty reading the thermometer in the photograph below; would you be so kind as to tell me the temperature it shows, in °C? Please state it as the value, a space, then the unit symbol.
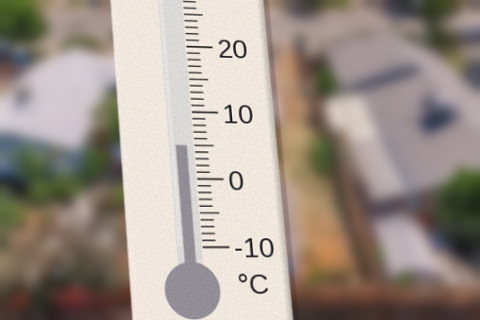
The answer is 5 °C
